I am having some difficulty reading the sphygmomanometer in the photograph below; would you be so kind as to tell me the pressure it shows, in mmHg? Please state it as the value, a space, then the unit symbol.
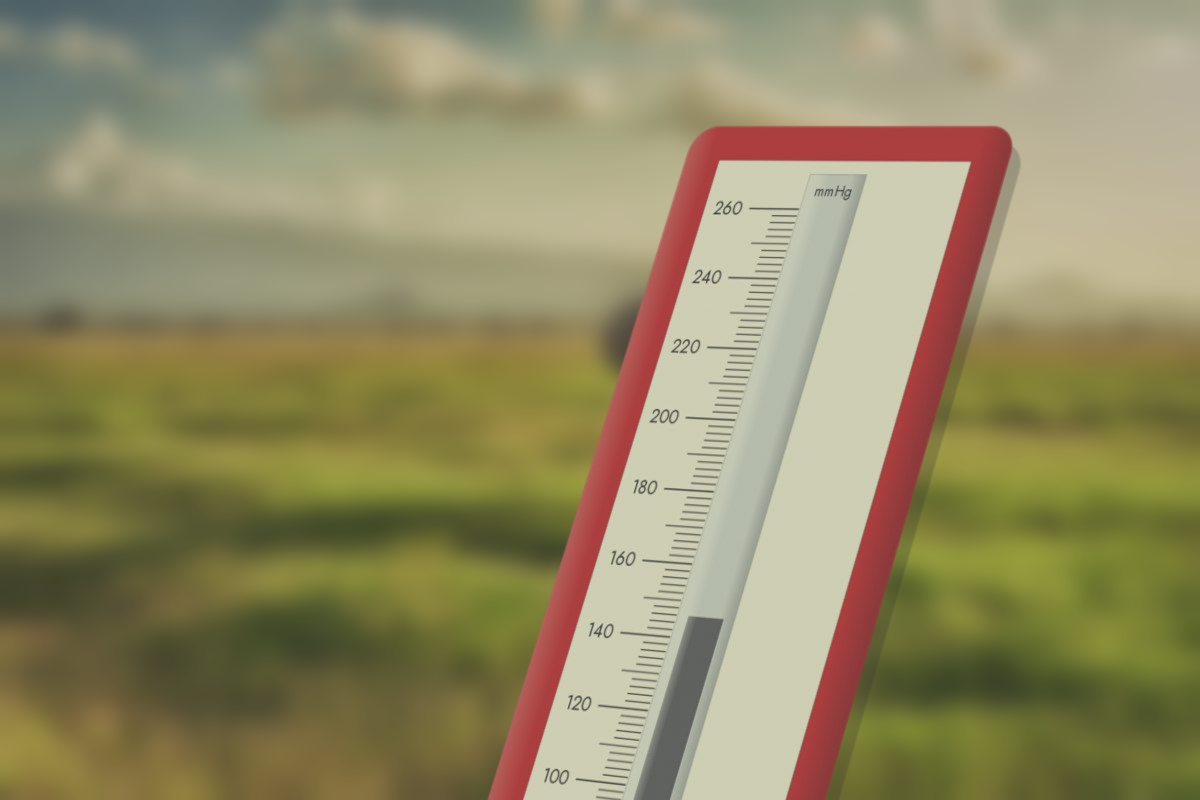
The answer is 146 mmHg
